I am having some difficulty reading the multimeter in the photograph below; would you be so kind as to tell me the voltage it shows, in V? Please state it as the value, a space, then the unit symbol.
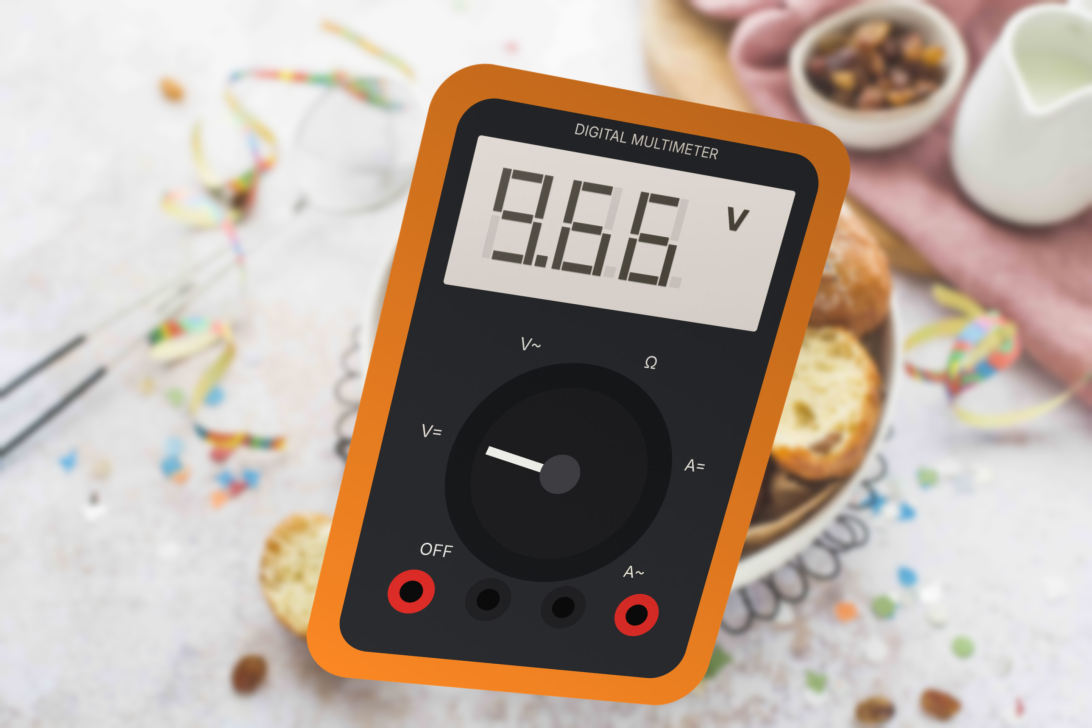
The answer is 9.66 V
